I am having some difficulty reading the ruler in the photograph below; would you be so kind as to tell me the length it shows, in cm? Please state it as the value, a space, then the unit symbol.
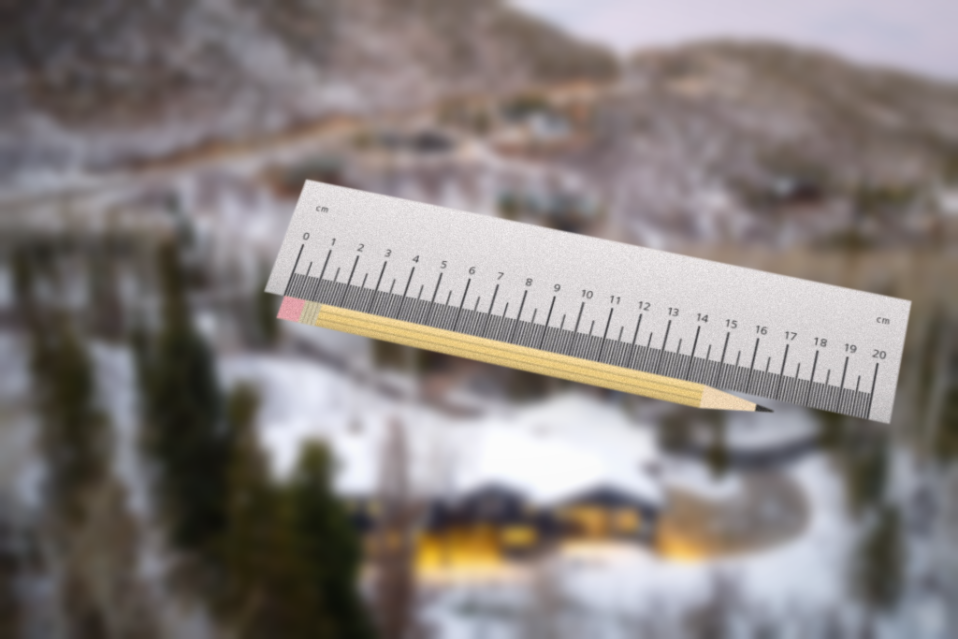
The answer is 17 cm
